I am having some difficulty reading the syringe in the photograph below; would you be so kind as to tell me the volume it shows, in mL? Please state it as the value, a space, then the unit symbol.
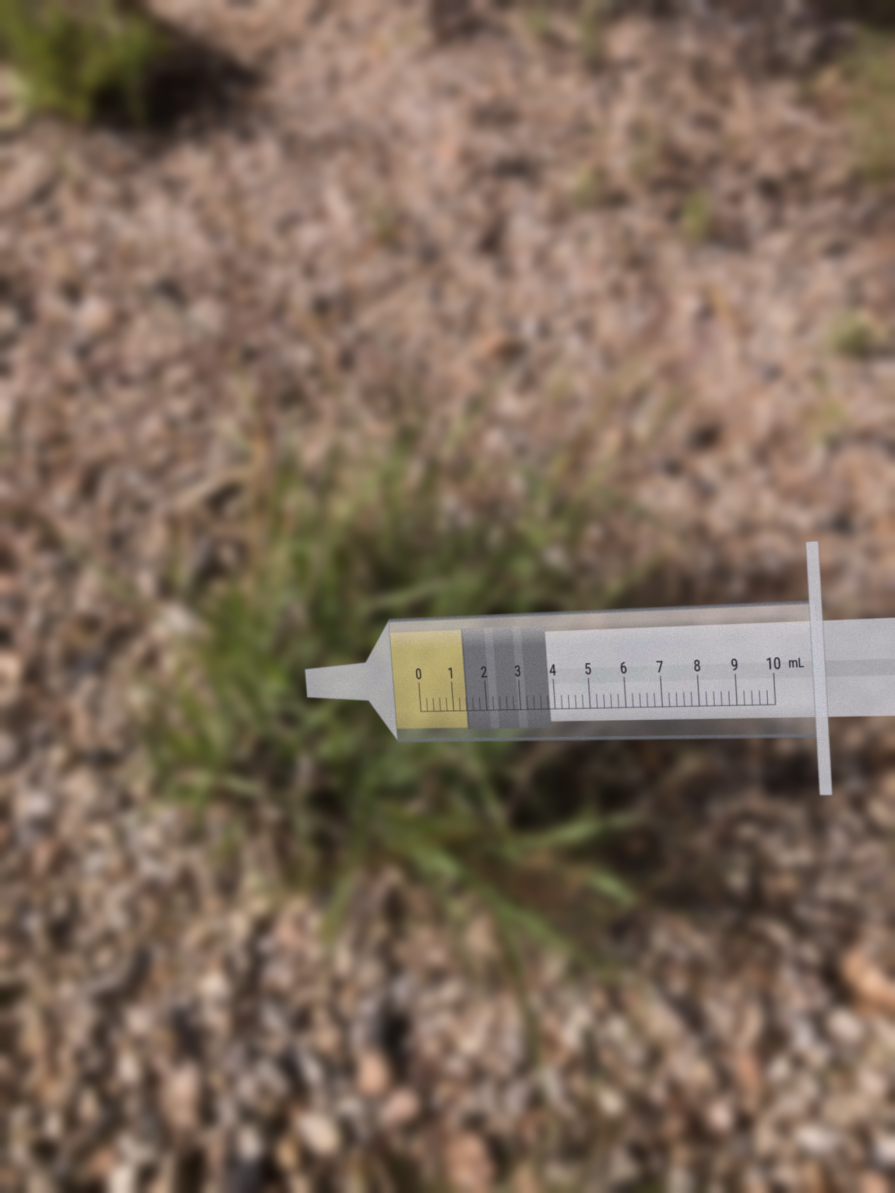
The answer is 1.4 mL
